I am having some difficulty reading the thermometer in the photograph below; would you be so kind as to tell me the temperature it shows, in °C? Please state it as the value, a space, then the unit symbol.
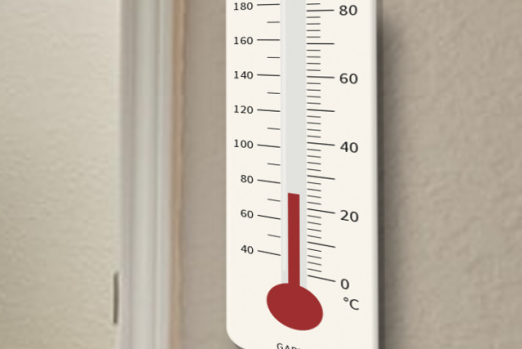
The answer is 24 °C
